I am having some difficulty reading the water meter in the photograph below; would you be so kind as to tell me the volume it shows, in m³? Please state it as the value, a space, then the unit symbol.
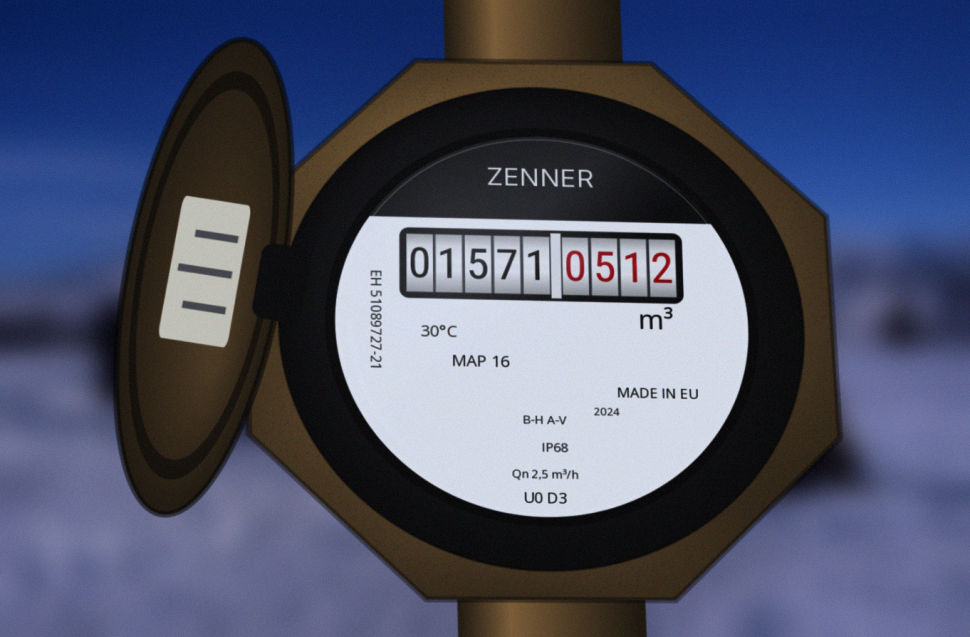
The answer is 1571.0512 m³
